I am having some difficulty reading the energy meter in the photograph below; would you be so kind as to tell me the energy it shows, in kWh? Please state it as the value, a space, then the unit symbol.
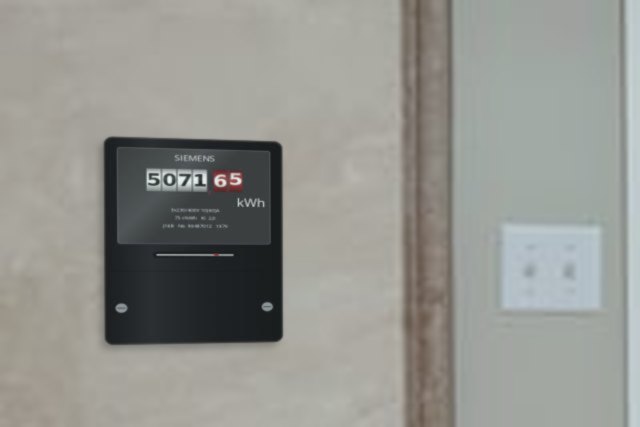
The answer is 5071.65 kWh
